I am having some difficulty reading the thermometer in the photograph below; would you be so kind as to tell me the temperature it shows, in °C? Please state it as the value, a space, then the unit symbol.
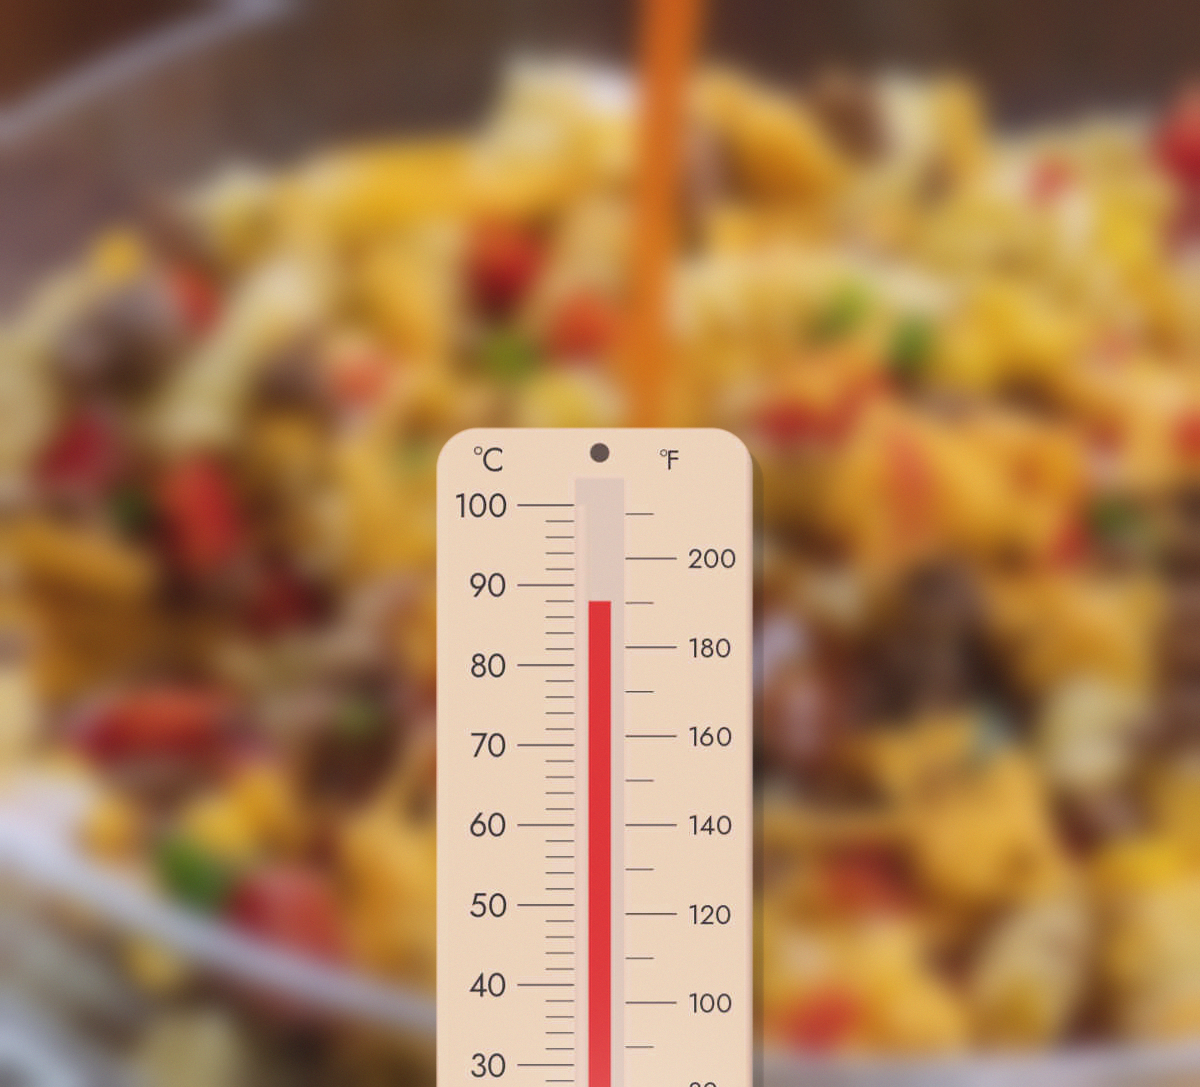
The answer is 88 °C
